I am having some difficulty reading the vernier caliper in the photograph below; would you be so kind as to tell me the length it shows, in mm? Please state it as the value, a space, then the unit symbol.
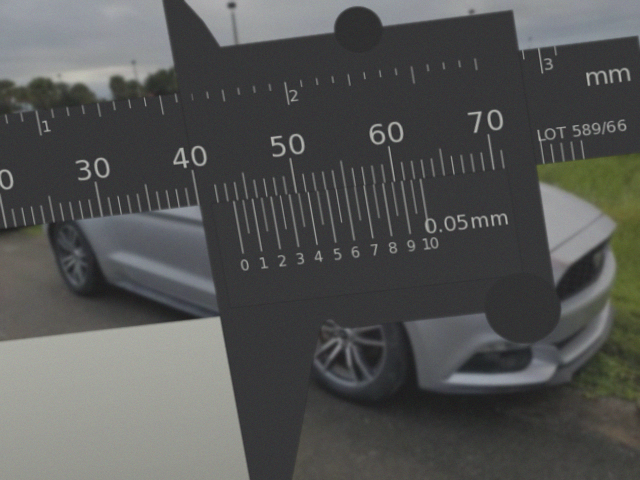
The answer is 43.6 mm
